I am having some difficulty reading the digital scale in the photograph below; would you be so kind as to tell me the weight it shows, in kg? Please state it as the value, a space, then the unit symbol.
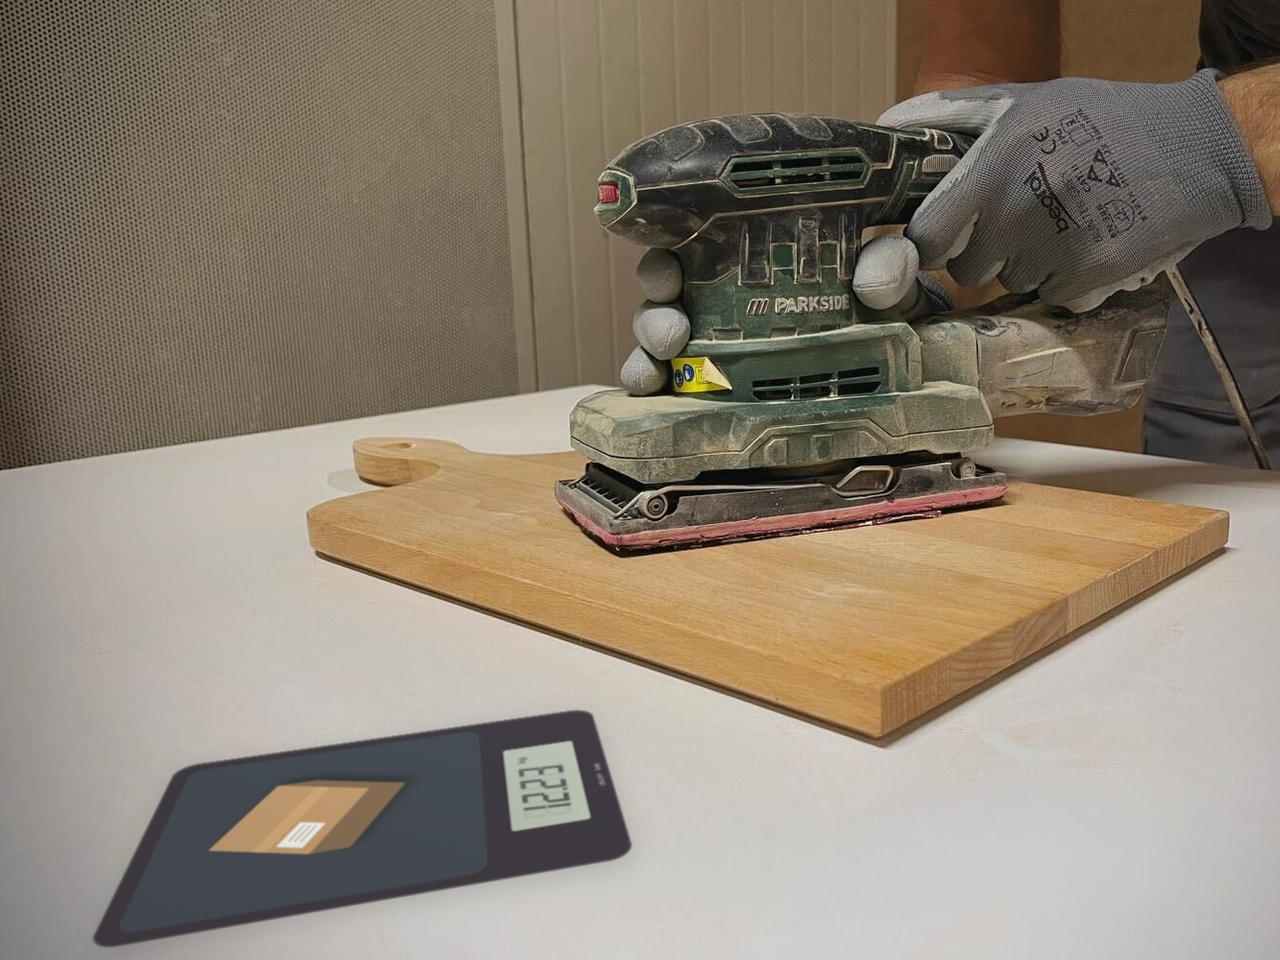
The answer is 12.23 kg
